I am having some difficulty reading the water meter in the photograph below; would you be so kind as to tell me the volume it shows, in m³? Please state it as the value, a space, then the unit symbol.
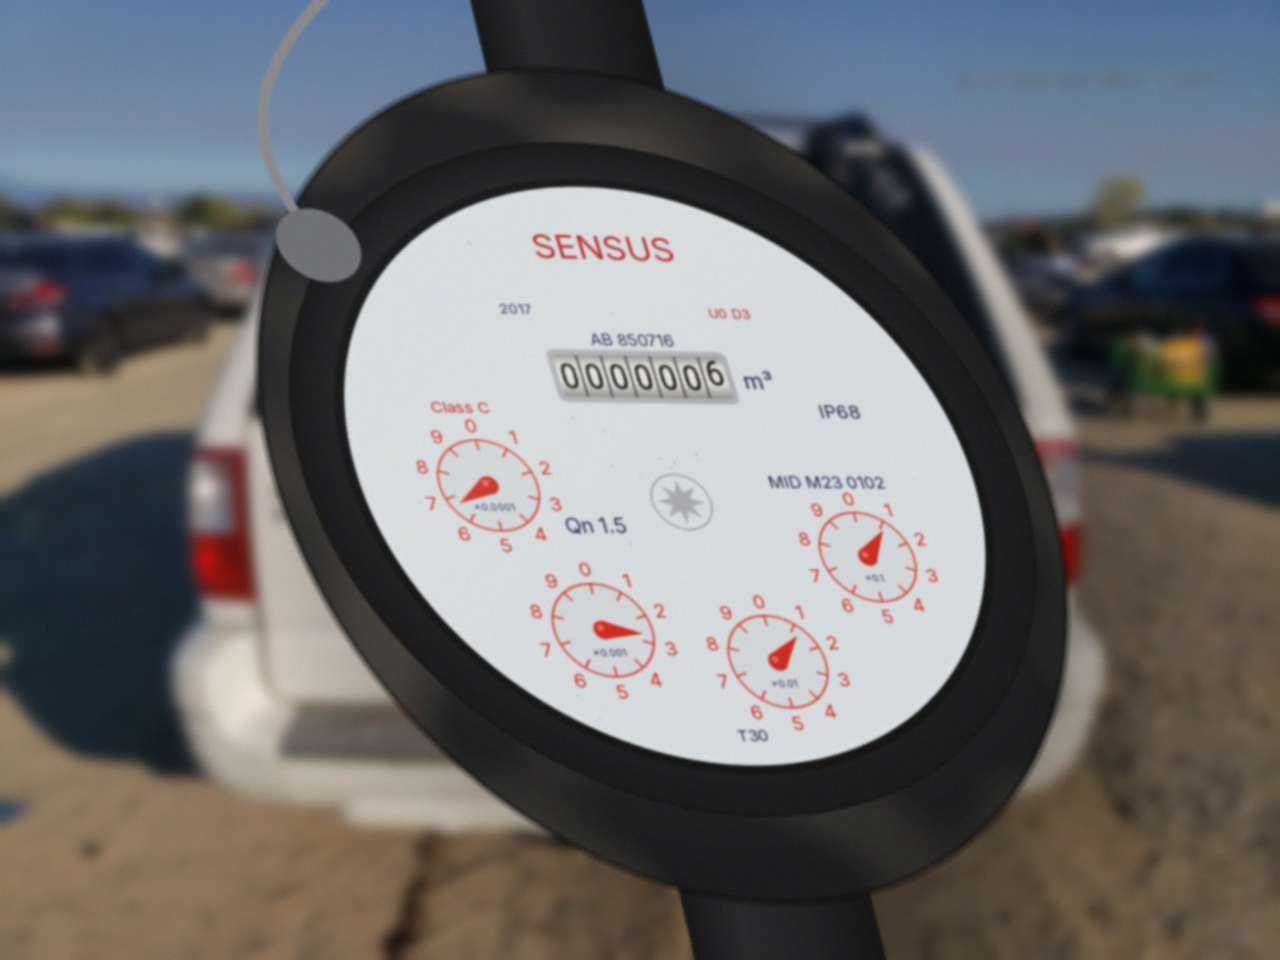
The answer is 6.1126 m³
